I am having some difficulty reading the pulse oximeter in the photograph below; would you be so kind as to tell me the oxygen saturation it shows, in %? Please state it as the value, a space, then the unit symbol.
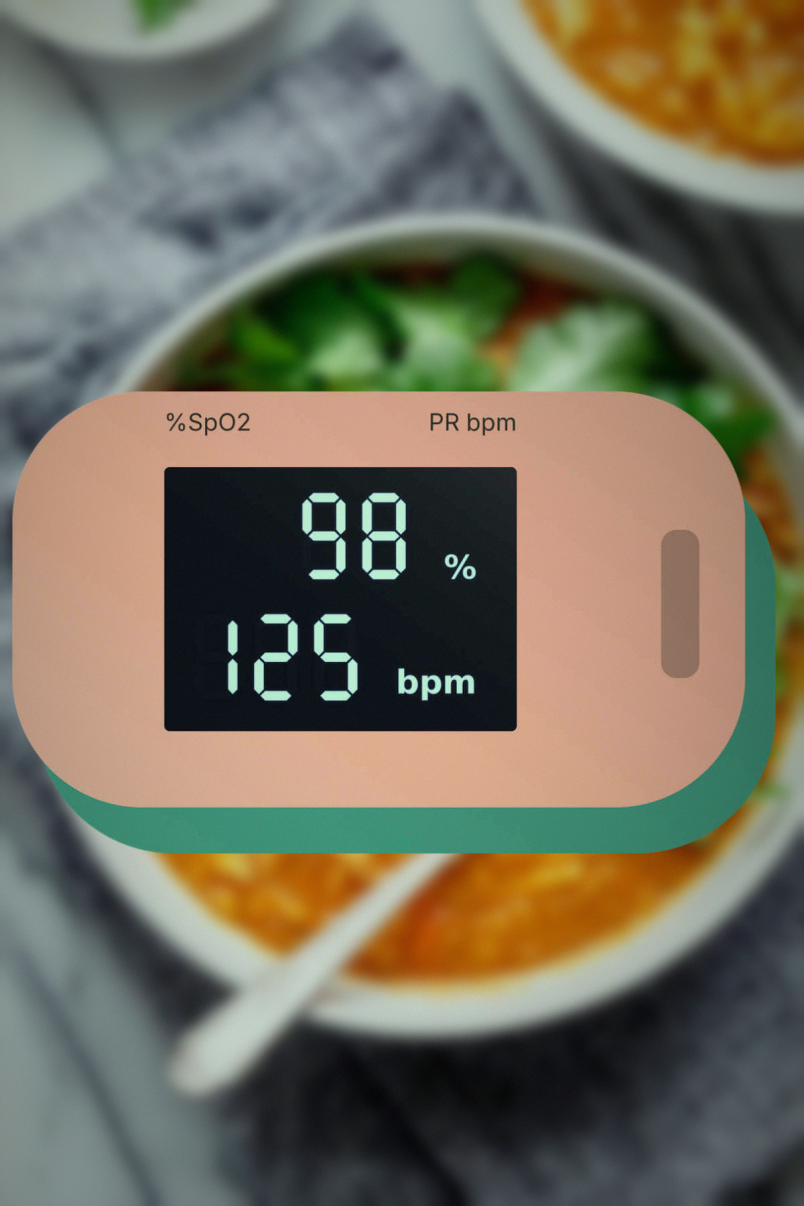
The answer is 98 %
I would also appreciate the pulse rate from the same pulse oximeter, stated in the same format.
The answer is 125 bpm
